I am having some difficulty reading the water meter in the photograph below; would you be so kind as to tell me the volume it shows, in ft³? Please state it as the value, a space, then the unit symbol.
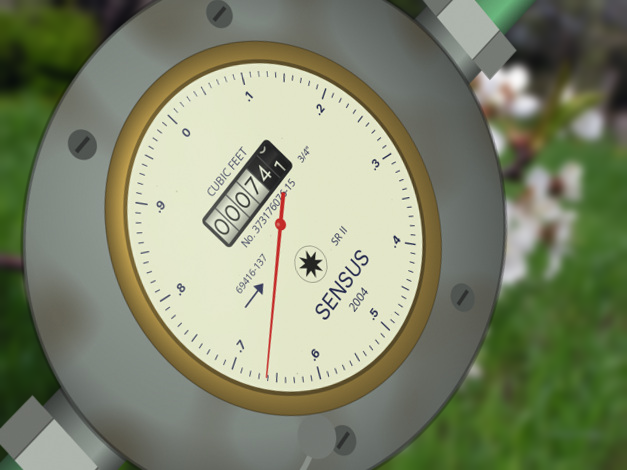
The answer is 740.66 ft³
